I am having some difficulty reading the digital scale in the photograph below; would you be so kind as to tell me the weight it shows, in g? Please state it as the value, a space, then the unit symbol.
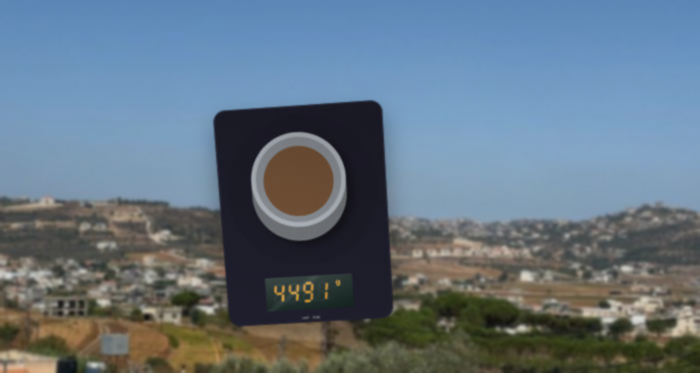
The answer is 4491 g
